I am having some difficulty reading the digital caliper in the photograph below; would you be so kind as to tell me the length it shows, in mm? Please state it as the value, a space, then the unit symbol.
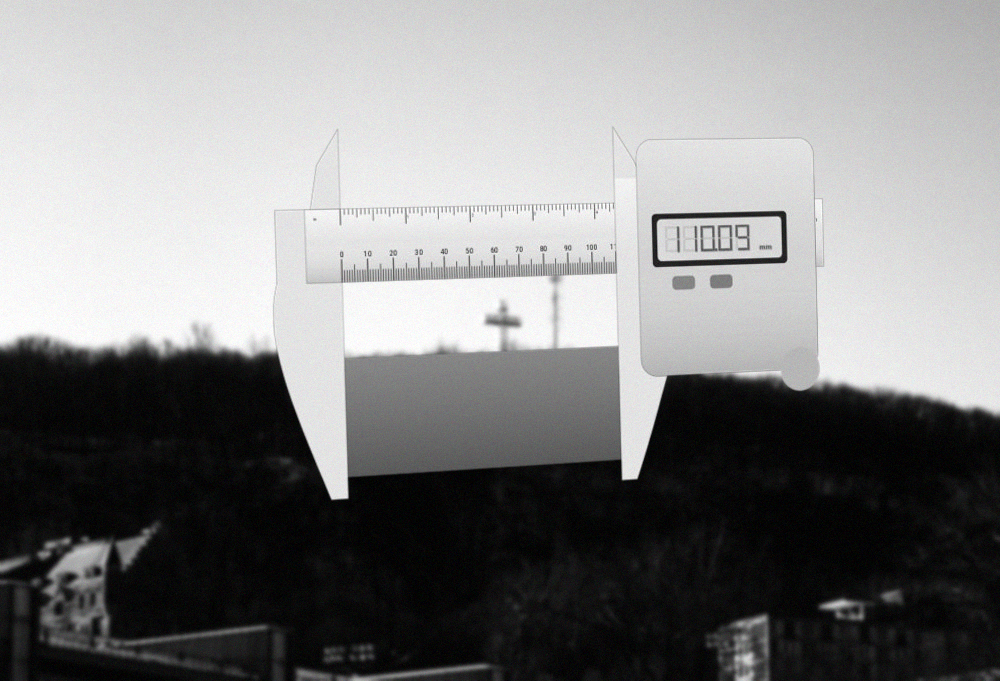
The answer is 110.09 mm
